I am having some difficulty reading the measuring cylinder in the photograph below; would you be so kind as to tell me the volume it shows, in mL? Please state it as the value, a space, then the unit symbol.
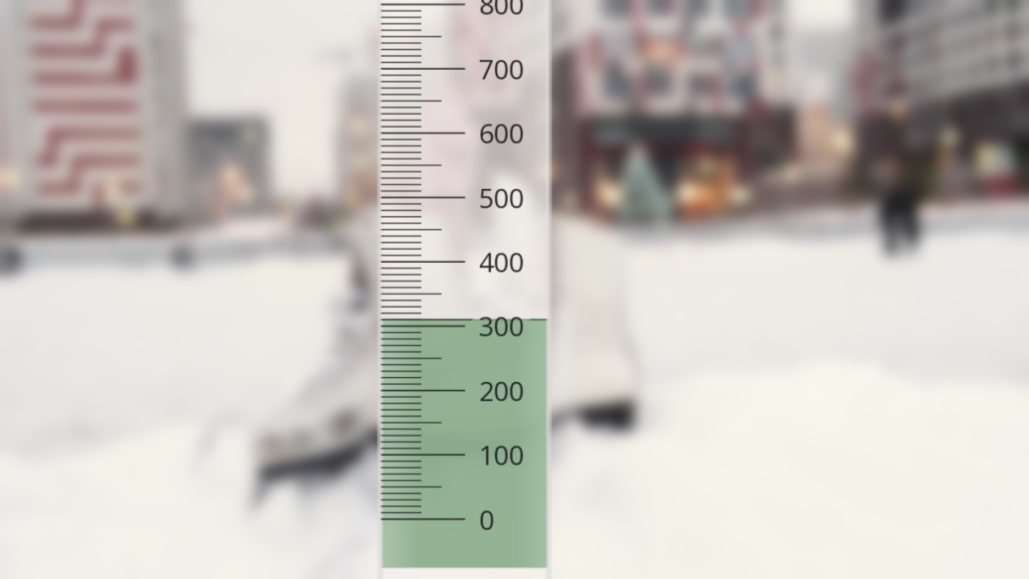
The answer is 310 mL
